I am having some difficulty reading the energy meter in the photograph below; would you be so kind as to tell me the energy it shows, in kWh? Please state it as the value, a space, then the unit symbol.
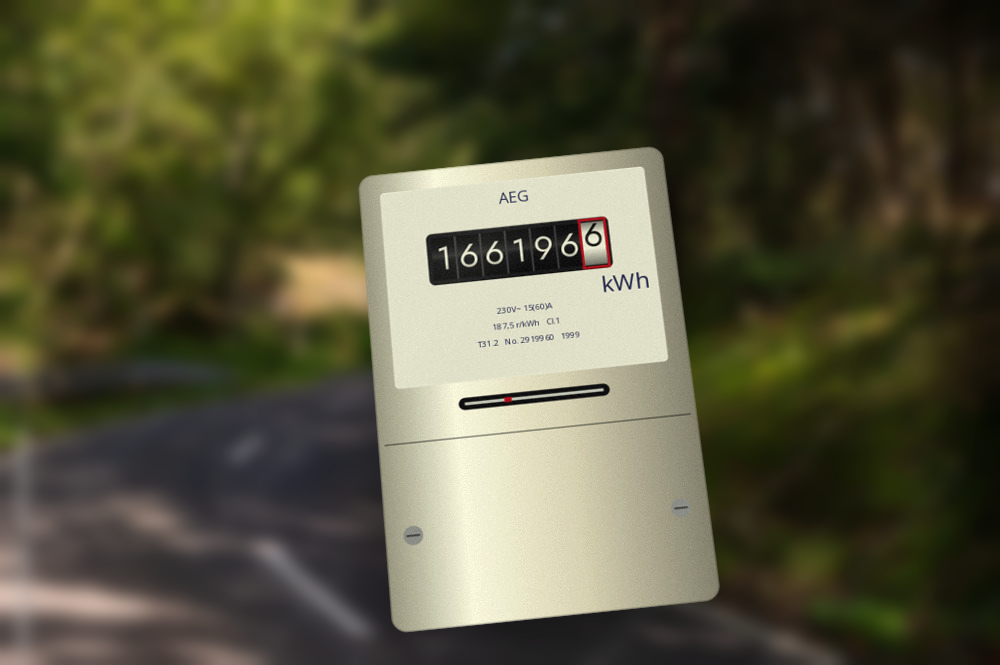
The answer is 166196.6 kWh
